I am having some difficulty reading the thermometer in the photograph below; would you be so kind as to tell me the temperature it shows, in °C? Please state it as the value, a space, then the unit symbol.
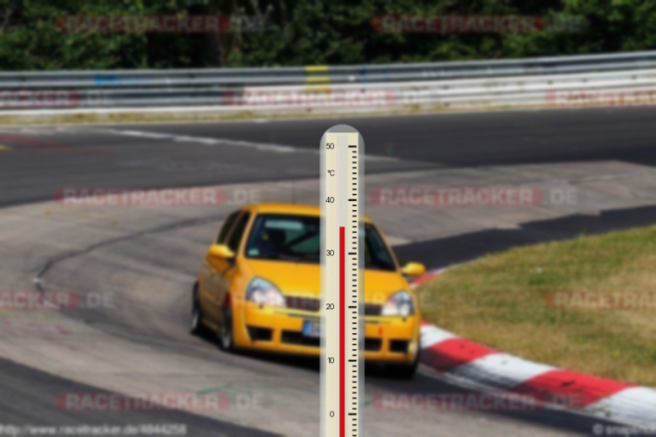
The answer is 35 °C
